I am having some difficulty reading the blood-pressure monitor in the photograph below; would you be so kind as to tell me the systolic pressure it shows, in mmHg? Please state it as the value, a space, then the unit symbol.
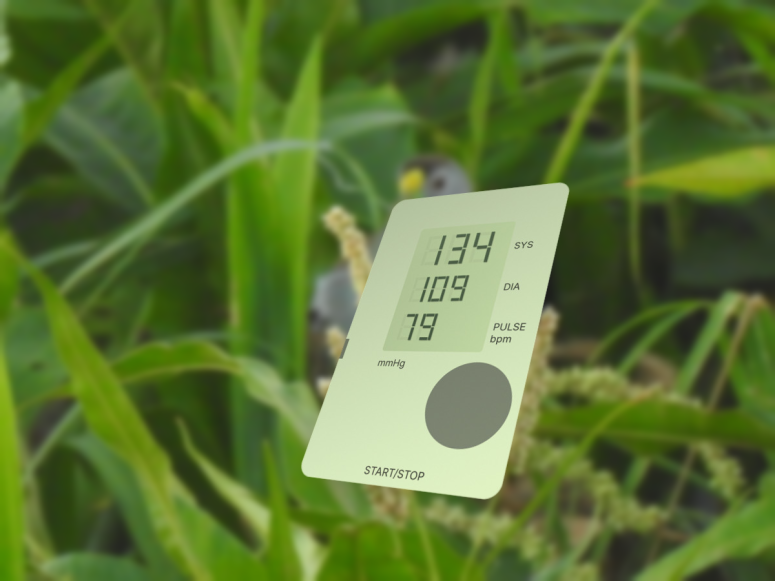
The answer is 134 mmHg
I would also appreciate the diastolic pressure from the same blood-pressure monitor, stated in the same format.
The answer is 109 mmHg
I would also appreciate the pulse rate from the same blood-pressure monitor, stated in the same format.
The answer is 79 bpm
